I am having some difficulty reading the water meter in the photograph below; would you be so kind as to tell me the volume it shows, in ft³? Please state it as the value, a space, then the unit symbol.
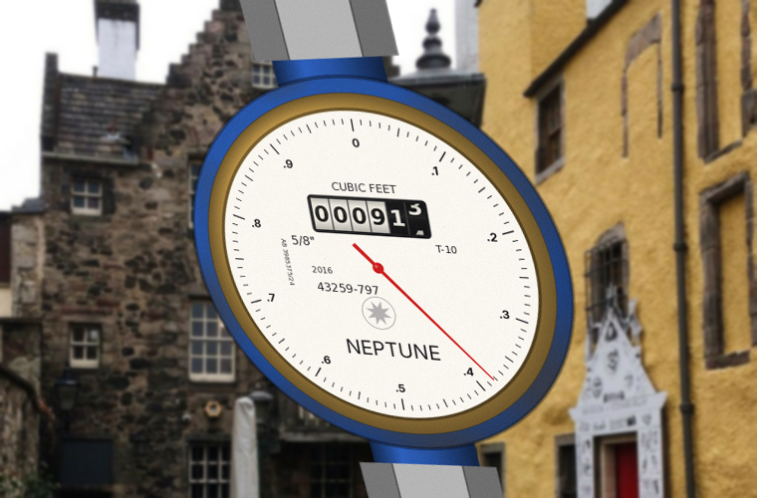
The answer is 913.38 ft³
